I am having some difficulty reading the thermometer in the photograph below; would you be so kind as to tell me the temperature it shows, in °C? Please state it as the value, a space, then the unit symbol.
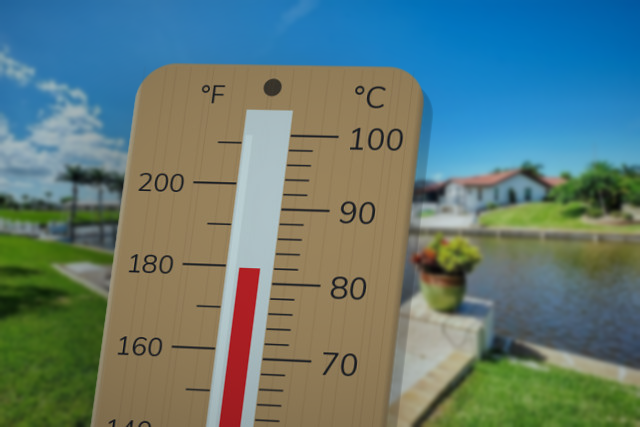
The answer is 82 °C
